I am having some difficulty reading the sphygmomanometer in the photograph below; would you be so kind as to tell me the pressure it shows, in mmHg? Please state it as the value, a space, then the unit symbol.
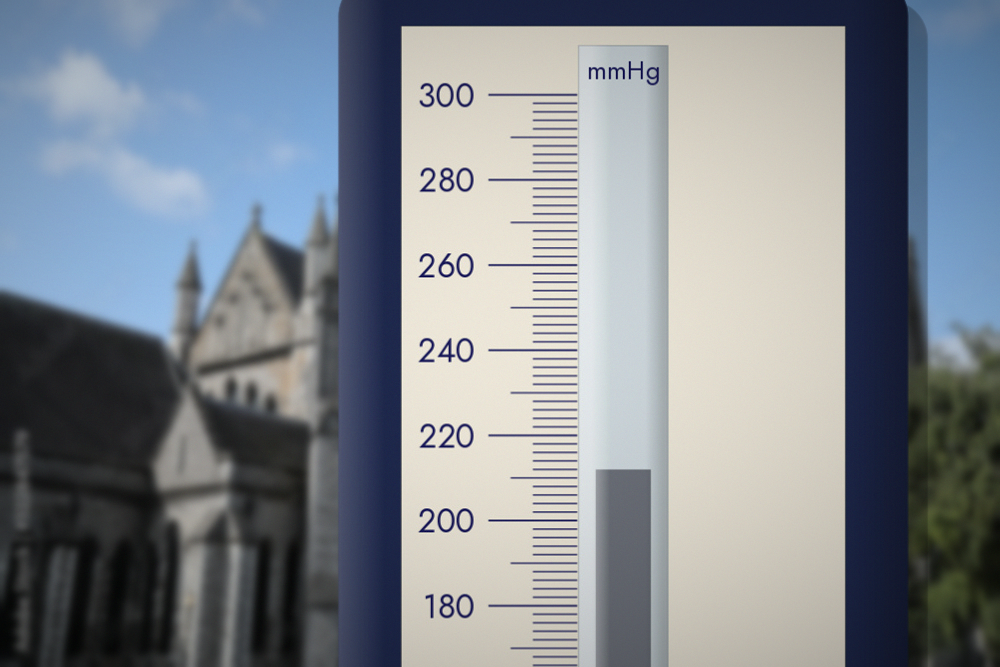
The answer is 212 mmHg
